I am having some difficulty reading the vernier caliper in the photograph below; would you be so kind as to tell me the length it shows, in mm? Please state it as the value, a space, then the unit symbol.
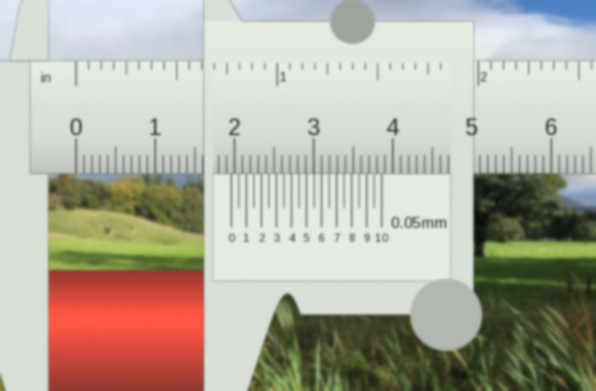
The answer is 19.6 mm
